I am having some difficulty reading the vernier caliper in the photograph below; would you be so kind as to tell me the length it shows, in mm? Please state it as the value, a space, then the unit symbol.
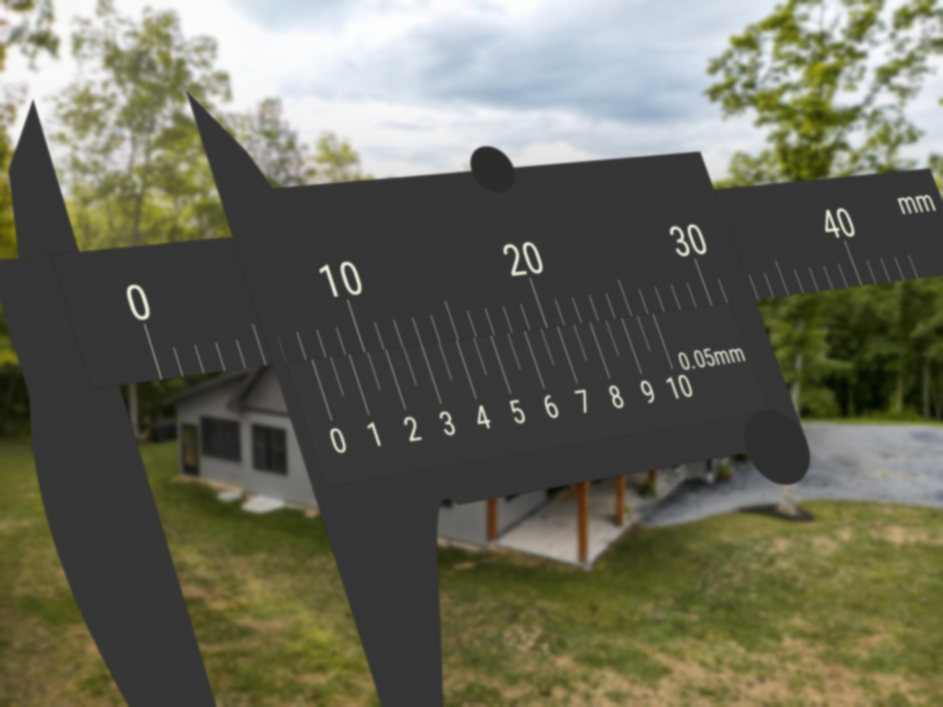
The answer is 7.3 mm
